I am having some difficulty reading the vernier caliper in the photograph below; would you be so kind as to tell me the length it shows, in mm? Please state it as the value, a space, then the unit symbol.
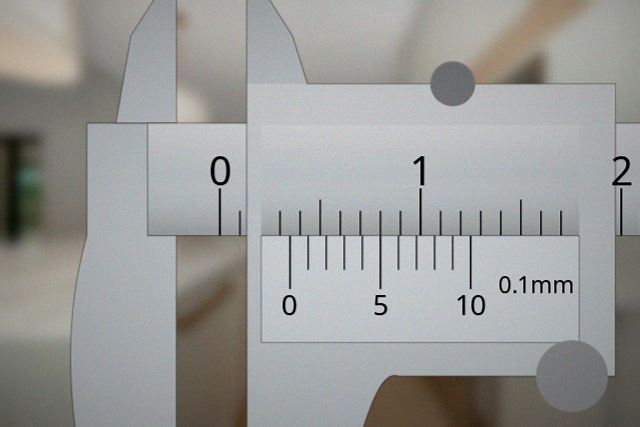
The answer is 3.5 mm
